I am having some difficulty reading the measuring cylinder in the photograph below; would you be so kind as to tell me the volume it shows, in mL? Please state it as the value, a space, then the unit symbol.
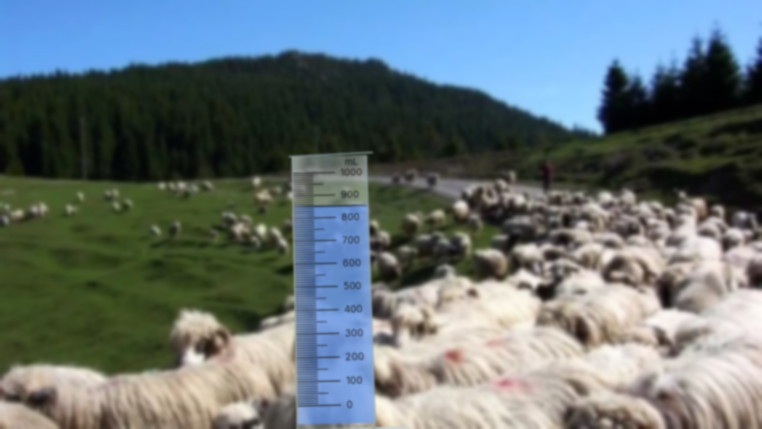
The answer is 850 mL
